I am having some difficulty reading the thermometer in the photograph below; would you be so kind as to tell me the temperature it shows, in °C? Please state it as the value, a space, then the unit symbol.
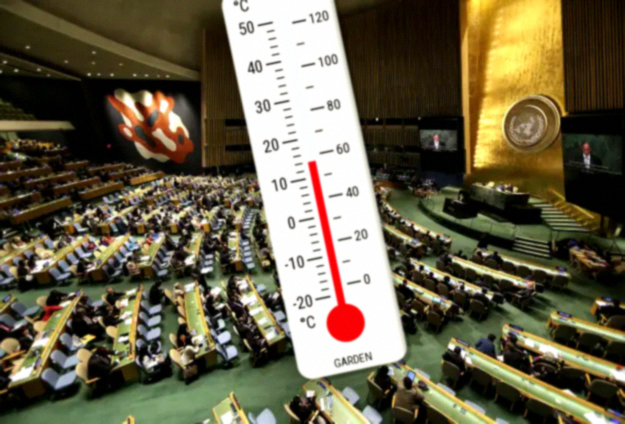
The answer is 14 °C
